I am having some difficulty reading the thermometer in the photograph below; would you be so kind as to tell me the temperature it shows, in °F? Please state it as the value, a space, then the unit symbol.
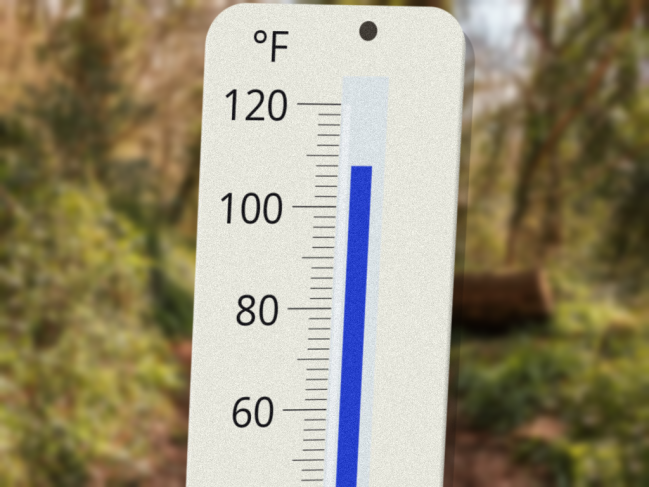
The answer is 108 °F
